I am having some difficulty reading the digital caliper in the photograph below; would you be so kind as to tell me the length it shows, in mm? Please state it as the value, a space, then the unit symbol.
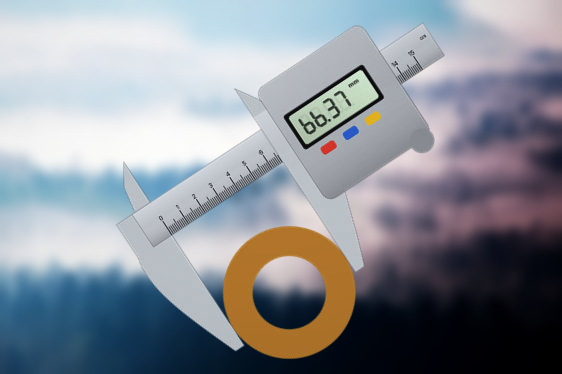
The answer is 66.37 mm
